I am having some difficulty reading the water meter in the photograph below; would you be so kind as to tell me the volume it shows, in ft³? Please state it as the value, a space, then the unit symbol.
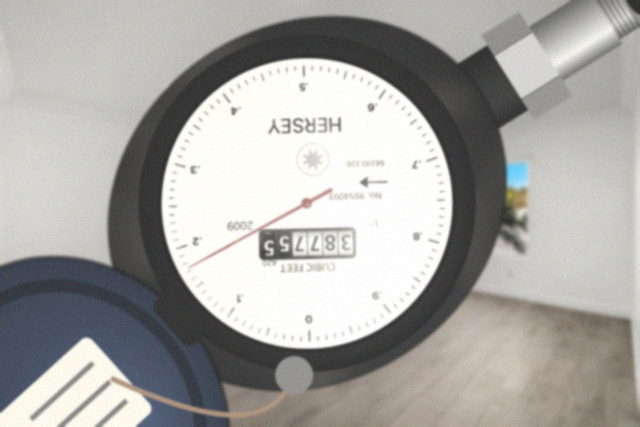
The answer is 387755.17 ft³
